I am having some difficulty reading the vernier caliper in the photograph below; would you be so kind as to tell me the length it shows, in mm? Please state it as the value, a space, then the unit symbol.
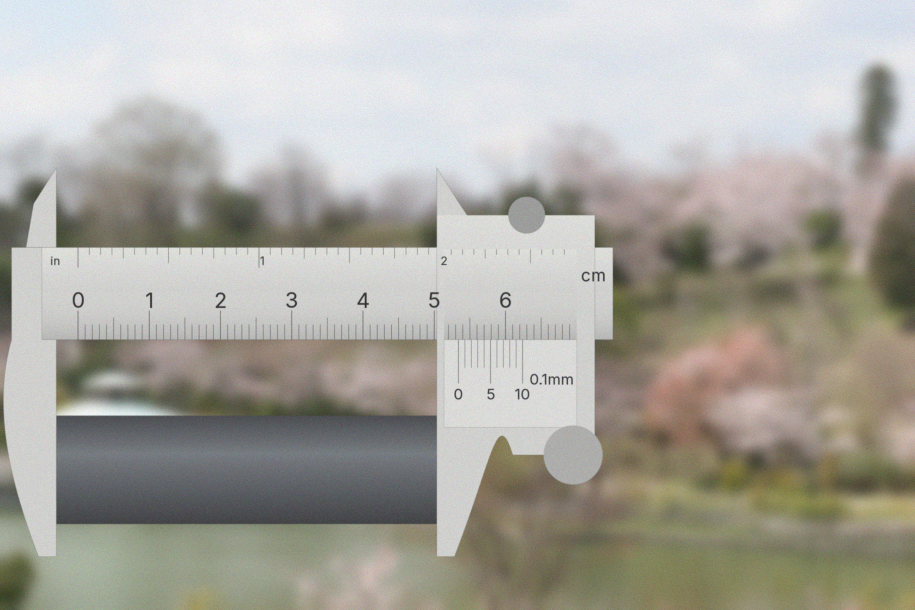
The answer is 53.4 mm
